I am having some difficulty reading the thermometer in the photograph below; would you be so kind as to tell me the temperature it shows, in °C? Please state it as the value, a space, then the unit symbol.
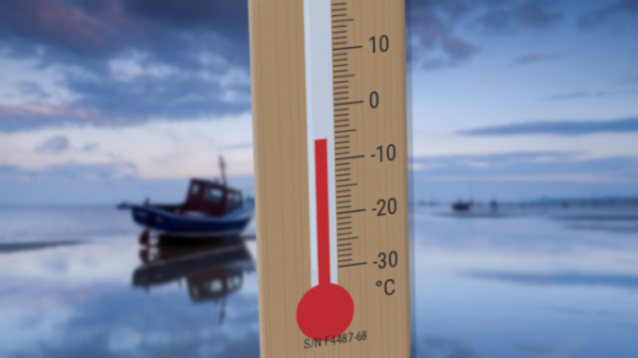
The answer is -6 °C
